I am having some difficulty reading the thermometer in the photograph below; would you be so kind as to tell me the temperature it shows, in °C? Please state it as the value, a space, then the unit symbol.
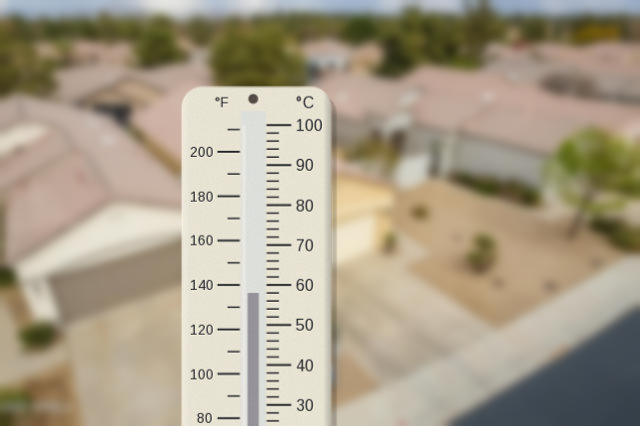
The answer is 58 °C
